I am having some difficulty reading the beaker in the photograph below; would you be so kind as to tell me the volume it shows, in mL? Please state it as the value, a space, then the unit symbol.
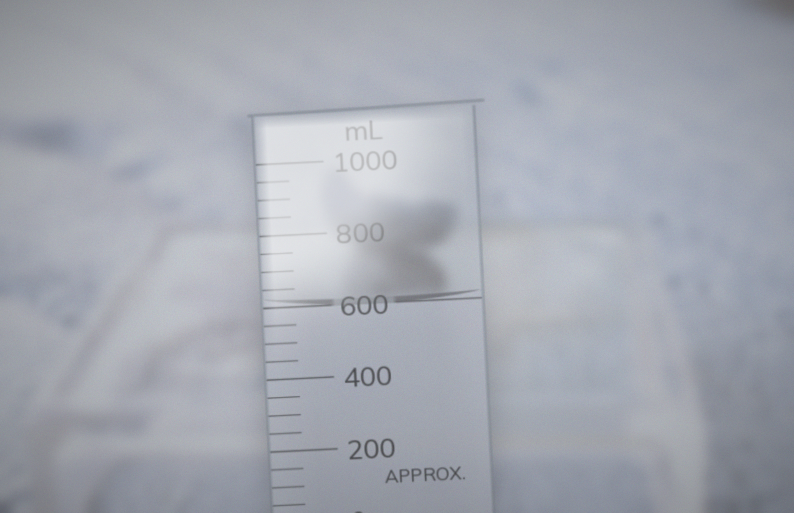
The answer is 600 mL
